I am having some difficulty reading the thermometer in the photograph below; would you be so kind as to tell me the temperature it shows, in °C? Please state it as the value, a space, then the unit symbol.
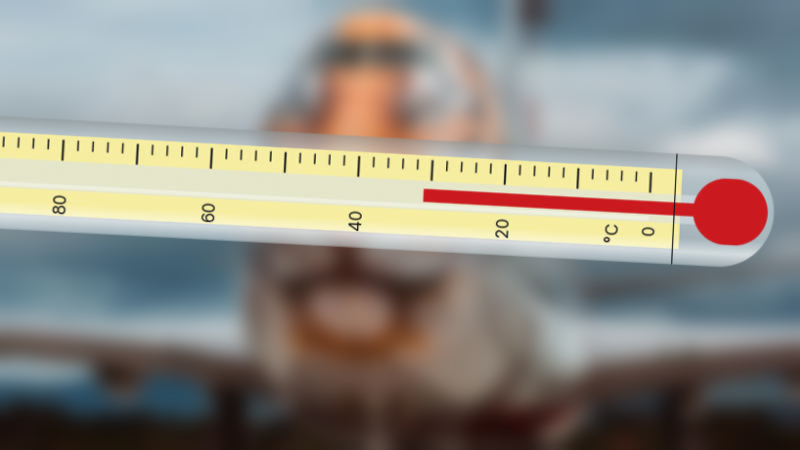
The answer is 31 °C
